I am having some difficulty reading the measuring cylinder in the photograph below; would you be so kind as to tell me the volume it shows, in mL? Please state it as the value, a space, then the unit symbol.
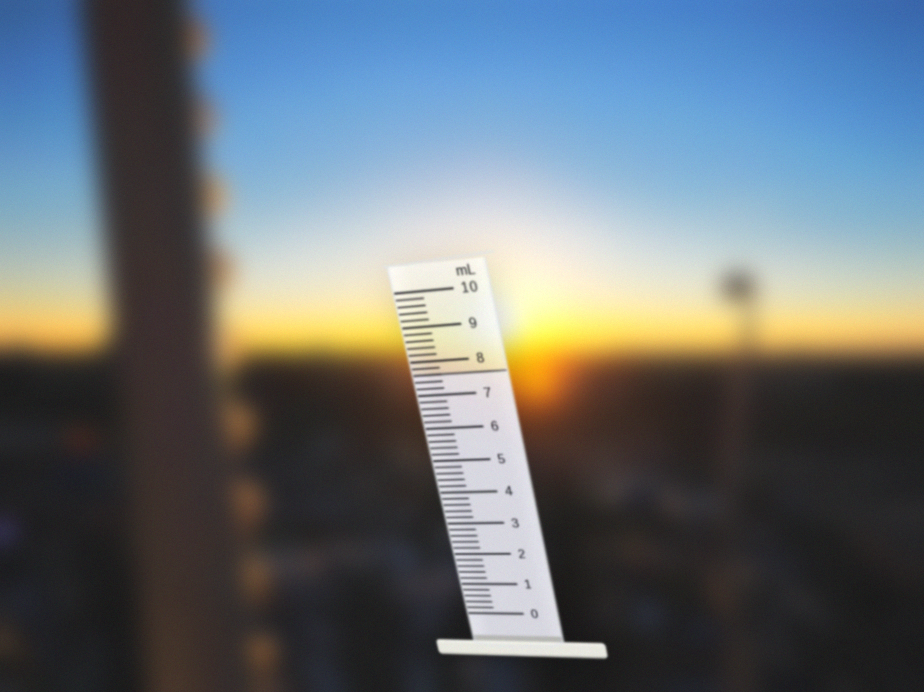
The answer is 7.6 mL
